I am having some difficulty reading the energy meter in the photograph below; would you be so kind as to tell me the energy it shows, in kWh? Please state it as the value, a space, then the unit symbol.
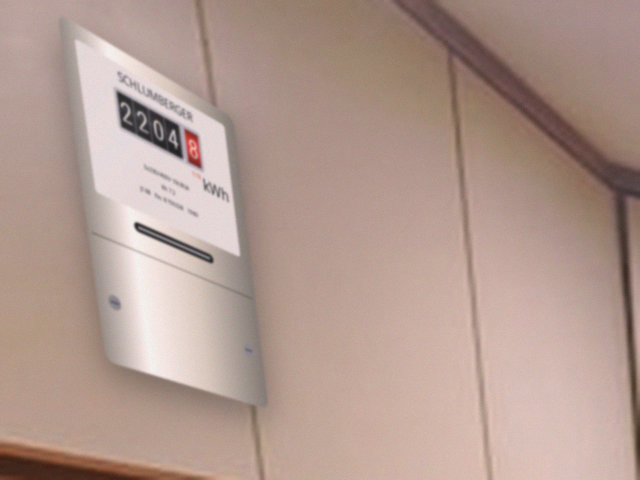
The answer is 2204.8 kWh
